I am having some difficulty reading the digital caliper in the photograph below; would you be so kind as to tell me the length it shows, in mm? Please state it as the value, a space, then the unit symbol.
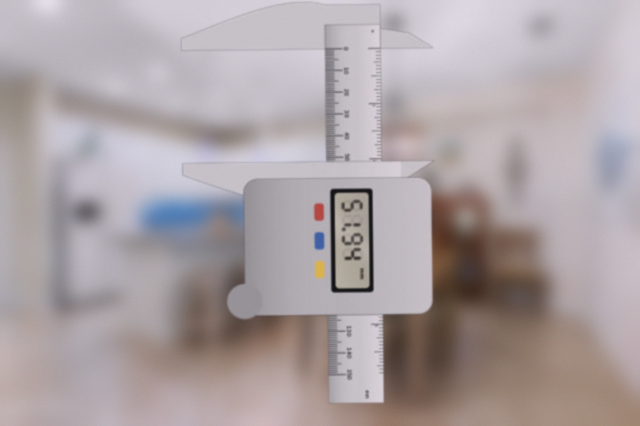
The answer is 51.94 mm
